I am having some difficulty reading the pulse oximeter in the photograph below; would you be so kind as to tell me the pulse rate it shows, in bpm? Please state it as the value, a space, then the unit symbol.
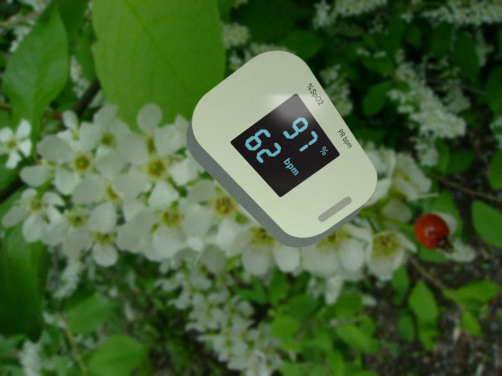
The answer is 62 bpm
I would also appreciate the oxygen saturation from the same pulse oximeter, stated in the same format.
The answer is 97 %
